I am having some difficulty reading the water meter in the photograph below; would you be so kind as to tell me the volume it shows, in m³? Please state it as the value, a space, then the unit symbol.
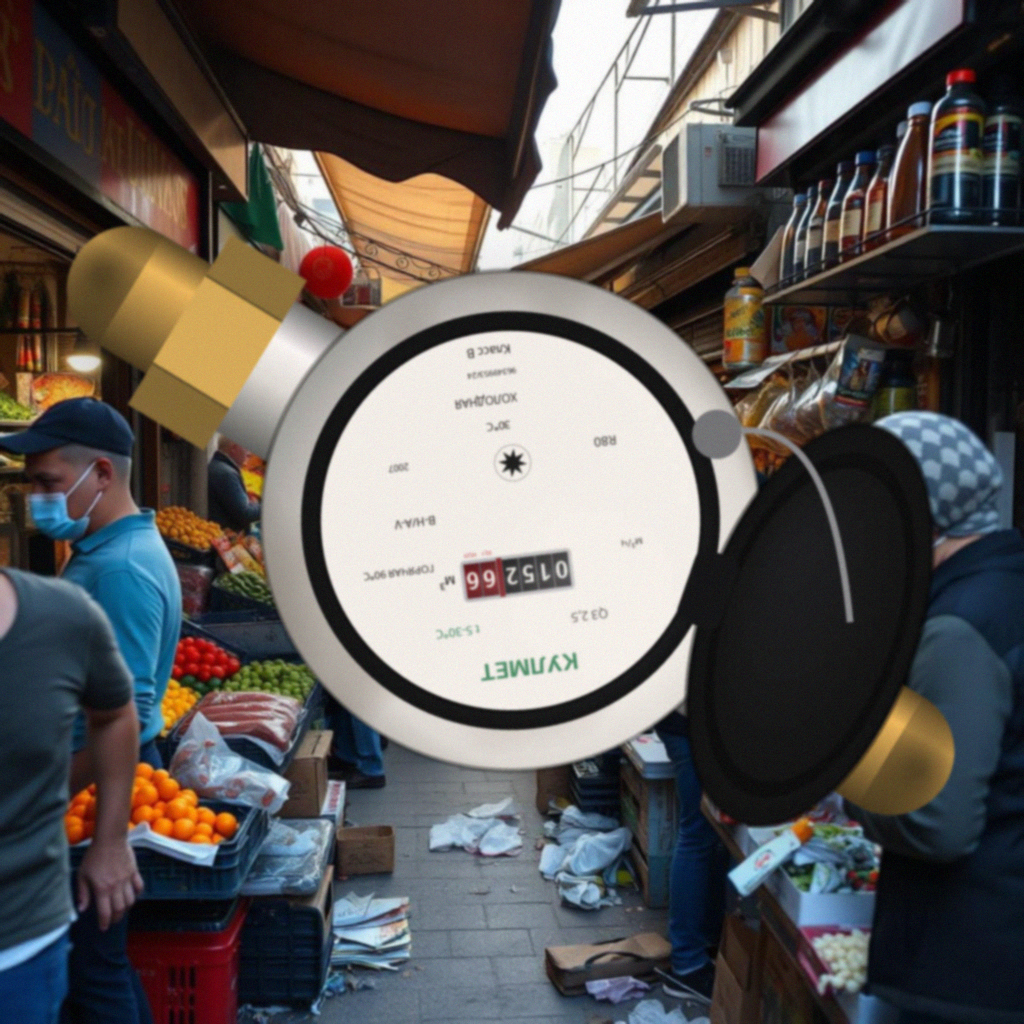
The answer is 152.66 m³
